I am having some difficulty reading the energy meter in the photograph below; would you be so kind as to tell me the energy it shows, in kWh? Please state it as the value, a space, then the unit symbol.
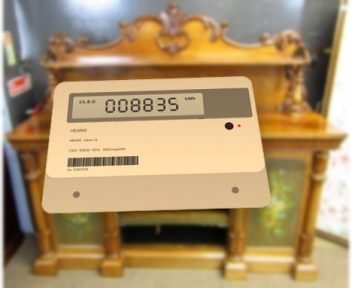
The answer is 8835 kWh
